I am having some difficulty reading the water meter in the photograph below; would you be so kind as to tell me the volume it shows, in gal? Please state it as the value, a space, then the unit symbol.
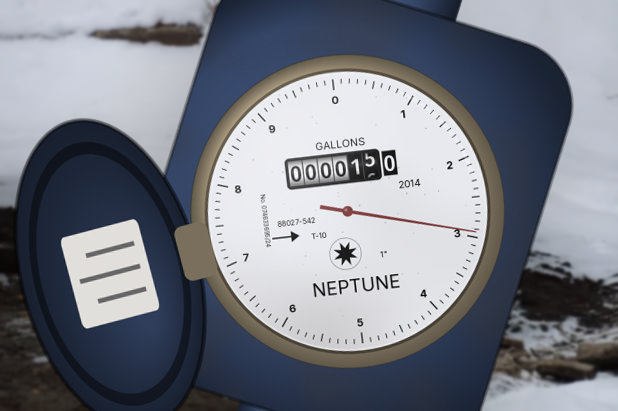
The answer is 152.9 gal
